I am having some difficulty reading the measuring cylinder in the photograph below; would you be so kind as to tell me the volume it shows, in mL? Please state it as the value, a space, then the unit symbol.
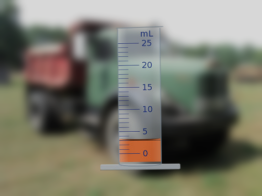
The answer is 3 mL
